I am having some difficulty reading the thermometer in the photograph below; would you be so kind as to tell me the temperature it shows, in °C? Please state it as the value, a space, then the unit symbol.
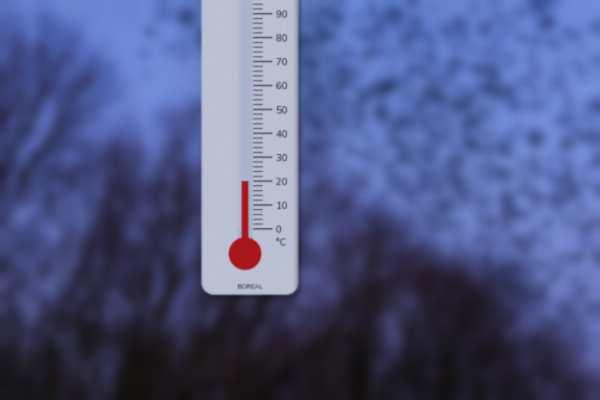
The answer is 20 °C
